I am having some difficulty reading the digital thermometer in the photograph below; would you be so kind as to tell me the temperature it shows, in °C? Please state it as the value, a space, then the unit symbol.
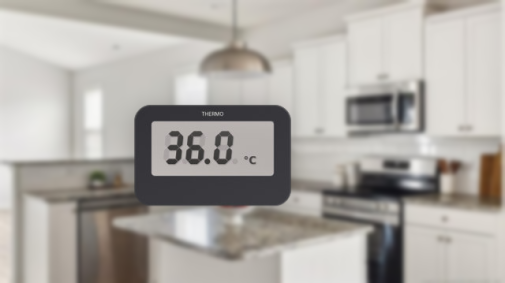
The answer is 36.0 °C
